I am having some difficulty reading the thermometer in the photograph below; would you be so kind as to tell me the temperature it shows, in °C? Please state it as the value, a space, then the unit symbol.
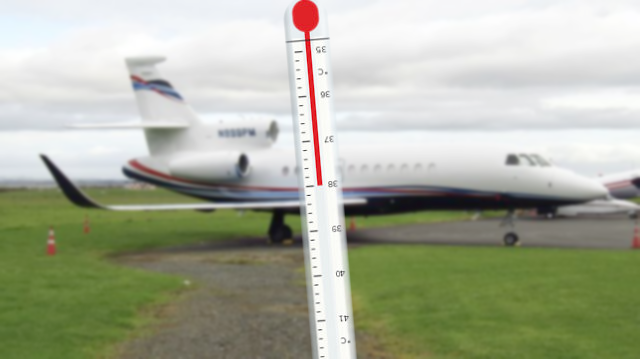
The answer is 38 °C
